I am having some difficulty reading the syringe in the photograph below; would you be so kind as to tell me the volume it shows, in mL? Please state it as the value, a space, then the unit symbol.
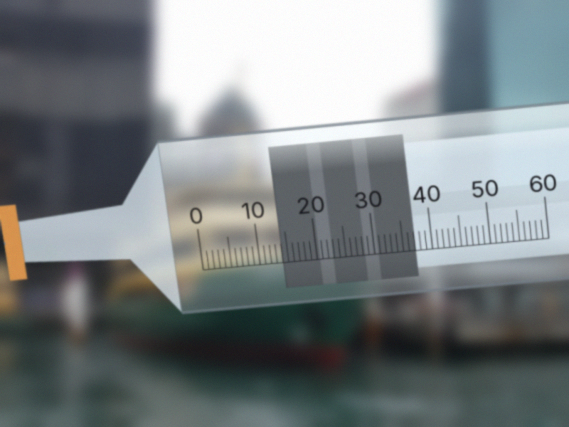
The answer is 14 mL
